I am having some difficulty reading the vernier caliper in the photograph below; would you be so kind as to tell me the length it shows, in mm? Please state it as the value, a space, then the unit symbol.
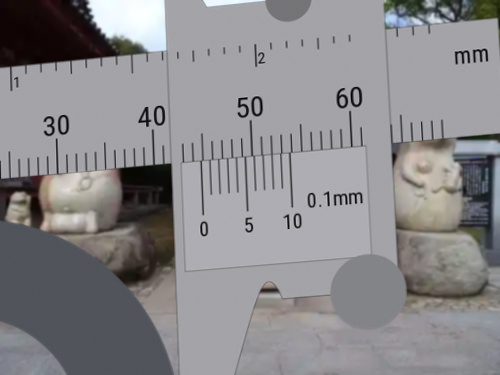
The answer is 44.8 mm
